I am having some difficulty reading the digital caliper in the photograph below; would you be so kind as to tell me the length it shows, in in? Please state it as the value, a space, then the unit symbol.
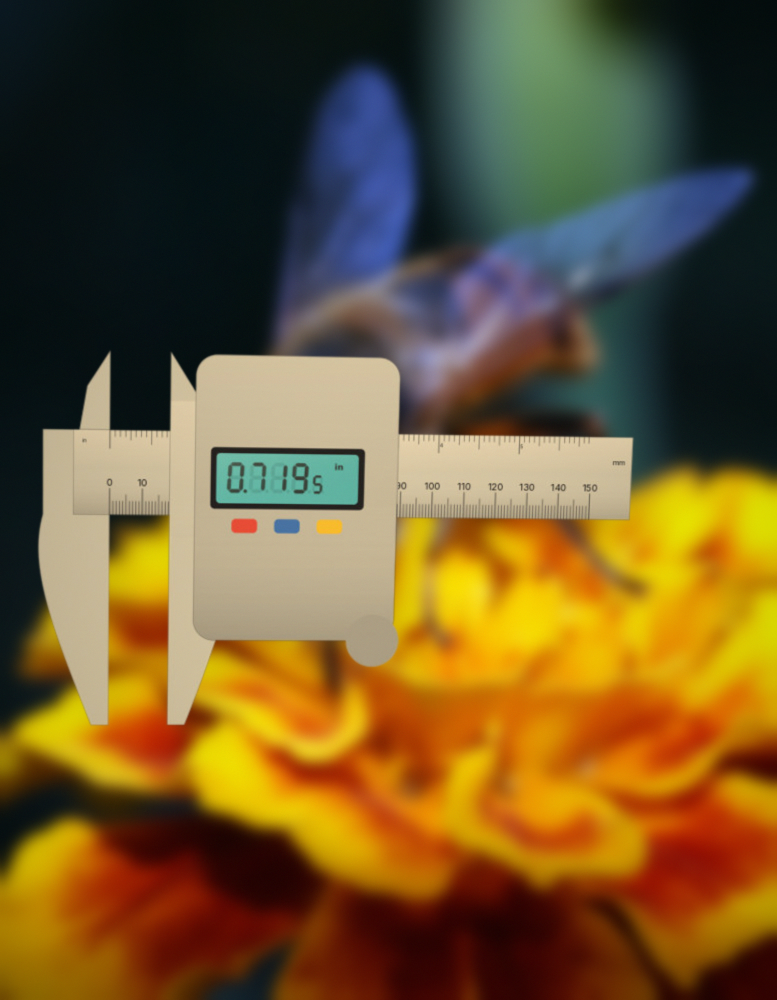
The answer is 0.7195 in
